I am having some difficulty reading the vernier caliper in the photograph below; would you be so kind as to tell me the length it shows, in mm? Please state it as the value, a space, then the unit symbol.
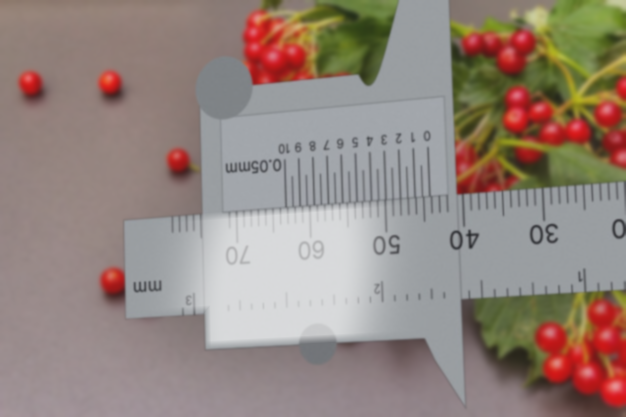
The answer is 44.2 mm
